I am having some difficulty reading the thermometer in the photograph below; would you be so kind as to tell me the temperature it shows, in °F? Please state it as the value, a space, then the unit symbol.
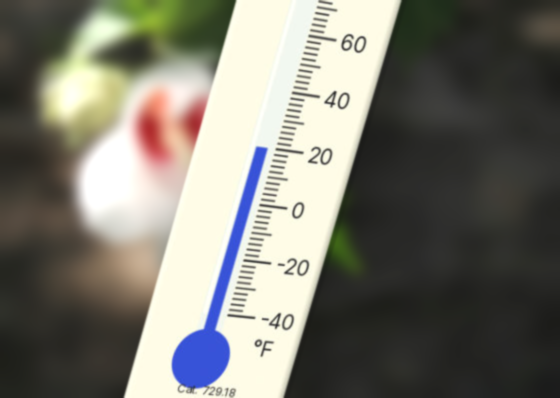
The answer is 20 °F
